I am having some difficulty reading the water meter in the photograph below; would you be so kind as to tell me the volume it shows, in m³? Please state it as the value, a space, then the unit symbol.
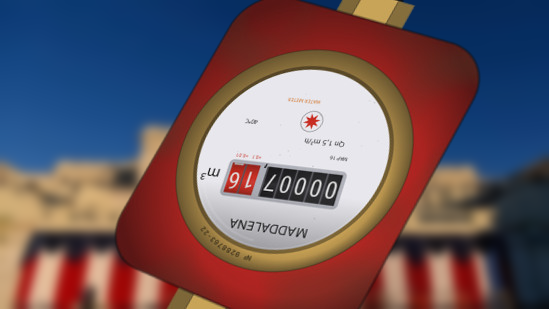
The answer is 7.16 m³
